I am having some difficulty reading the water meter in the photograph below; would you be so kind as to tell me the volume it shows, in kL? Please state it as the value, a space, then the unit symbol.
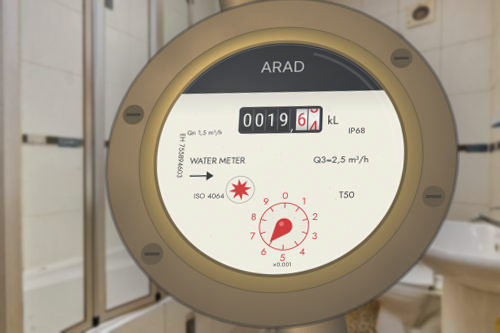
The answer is 19.636 kL
